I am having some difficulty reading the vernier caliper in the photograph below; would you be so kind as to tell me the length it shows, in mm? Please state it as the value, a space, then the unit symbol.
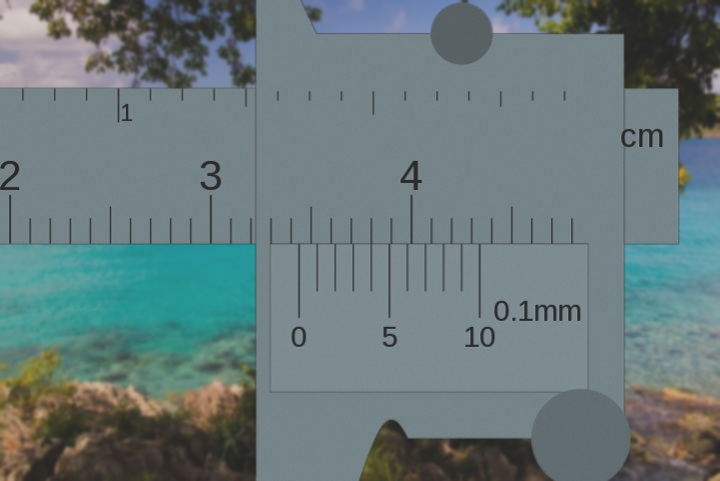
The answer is 34.4 mm
